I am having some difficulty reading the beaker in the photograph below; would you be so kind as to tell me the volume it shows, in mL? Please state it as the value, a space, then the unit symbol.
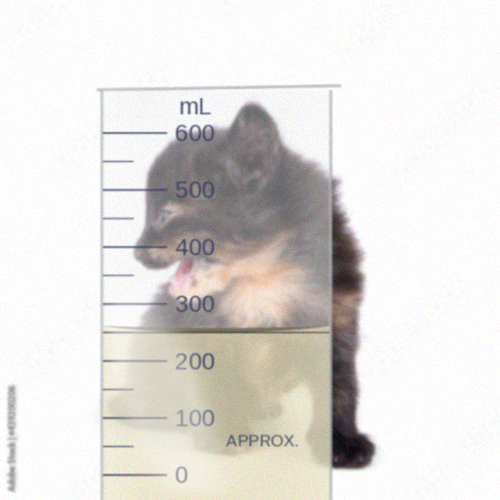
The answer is 250 mL
